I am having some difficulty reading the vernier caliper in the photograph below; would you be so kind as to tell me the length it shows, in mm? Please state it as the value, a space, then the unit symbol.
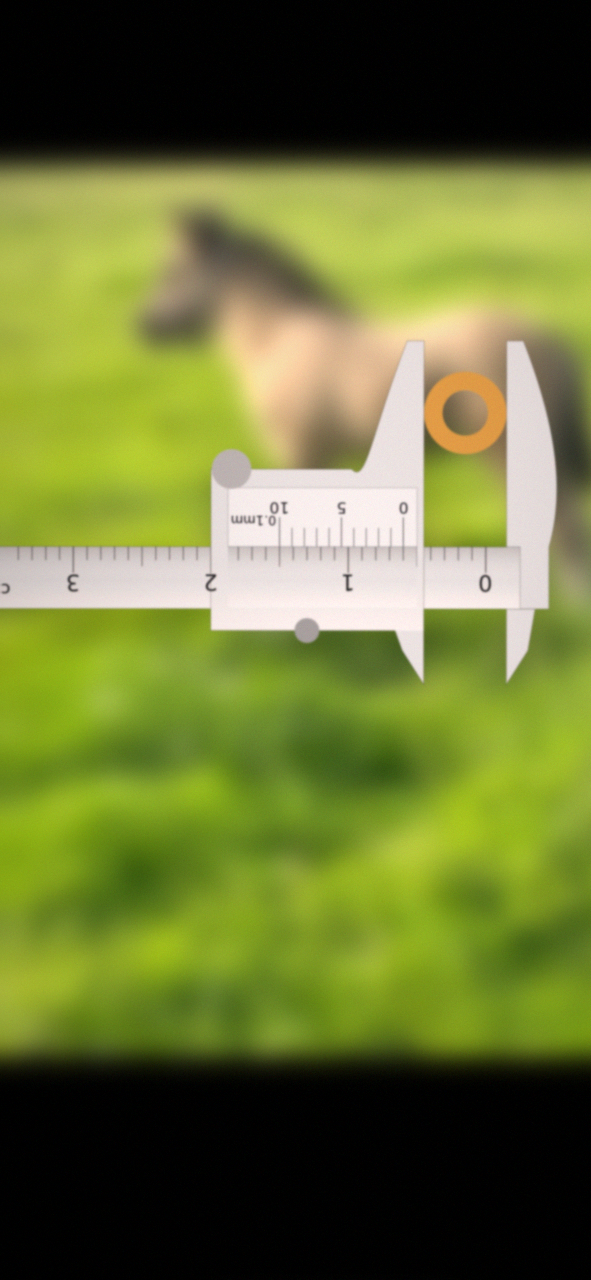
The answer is 6.0 mm
